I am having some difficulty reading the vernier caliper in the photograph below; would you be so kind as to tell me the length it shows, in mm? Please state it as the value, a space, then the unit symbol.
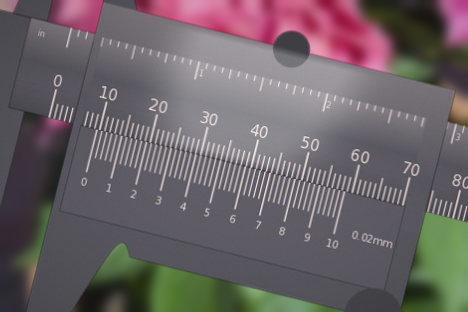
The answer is 9.5 mm
